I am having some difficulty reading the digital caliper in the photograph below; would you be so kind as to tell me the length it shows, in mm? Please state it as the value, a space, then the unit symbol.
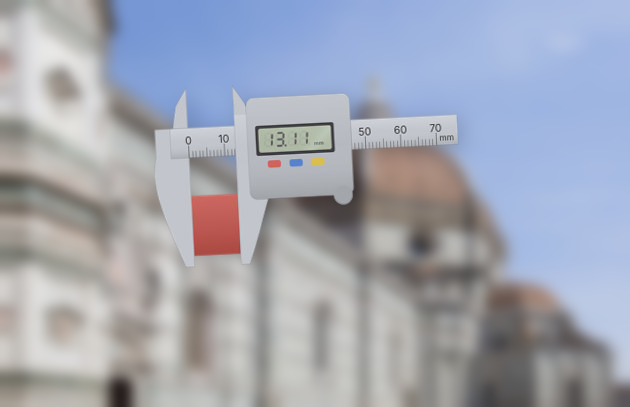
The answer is 13.11 mm
